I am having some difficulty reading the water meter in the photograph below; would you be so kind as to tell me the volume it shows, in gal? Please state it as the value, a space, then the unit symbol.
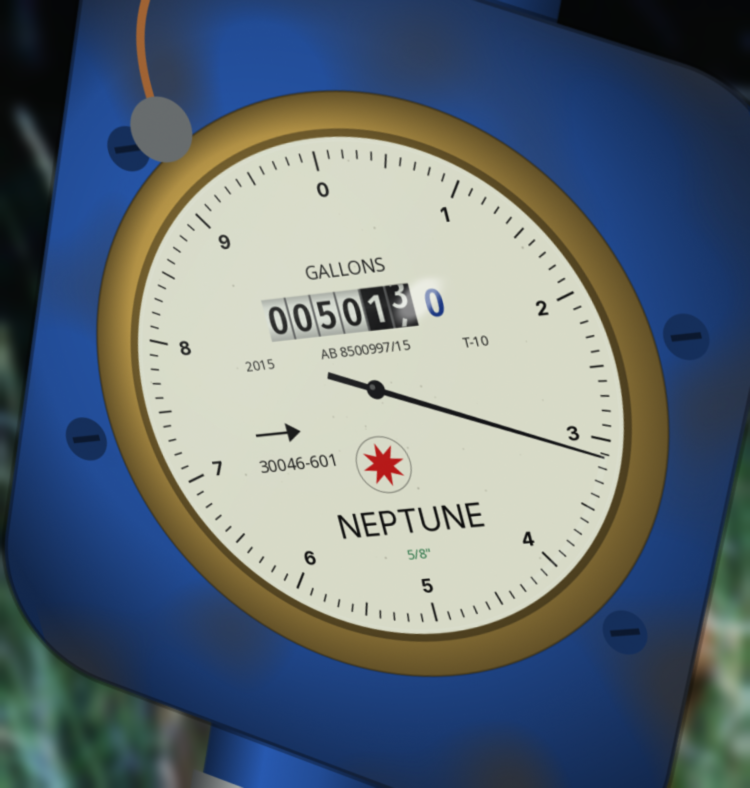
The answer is 50133.1 gal
